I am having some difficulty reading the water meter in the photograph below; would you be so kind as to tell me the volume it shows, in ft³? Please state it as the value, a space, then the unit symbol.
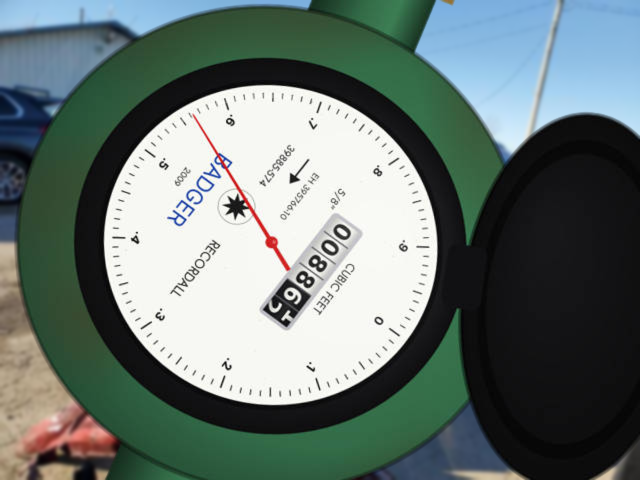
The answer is 8861.56 ft³
